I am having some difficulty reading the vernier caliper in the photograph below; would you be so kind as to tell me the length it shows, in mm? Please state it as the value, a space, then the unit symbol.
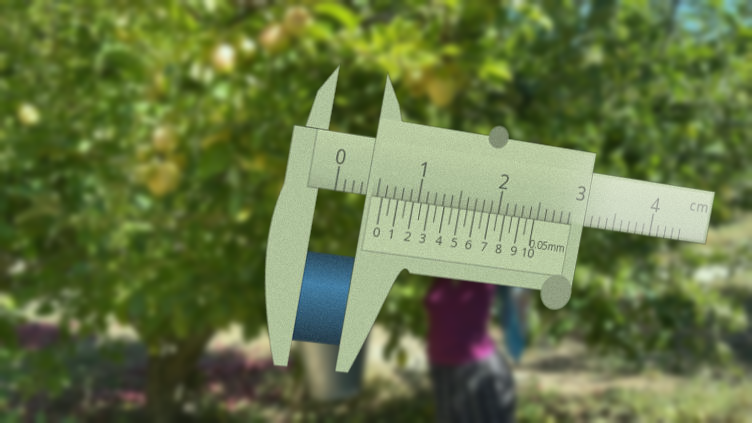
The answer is 5.6 mm
